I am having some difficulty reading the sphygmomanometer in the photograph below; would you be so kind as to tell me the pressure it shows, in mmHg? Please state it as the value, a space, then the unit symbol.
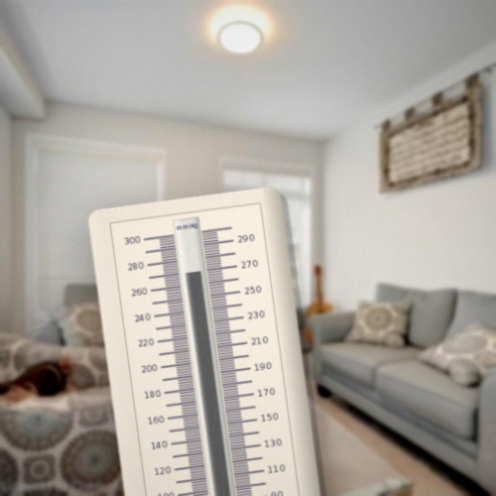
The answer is 270 mmHg
